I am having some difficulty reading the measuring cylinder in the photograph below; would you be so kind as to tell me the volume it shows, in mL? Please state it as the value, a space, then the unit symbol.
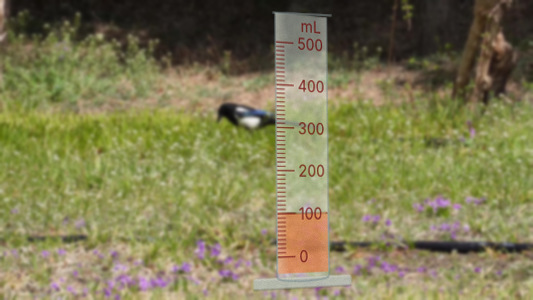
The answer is 100 mL
